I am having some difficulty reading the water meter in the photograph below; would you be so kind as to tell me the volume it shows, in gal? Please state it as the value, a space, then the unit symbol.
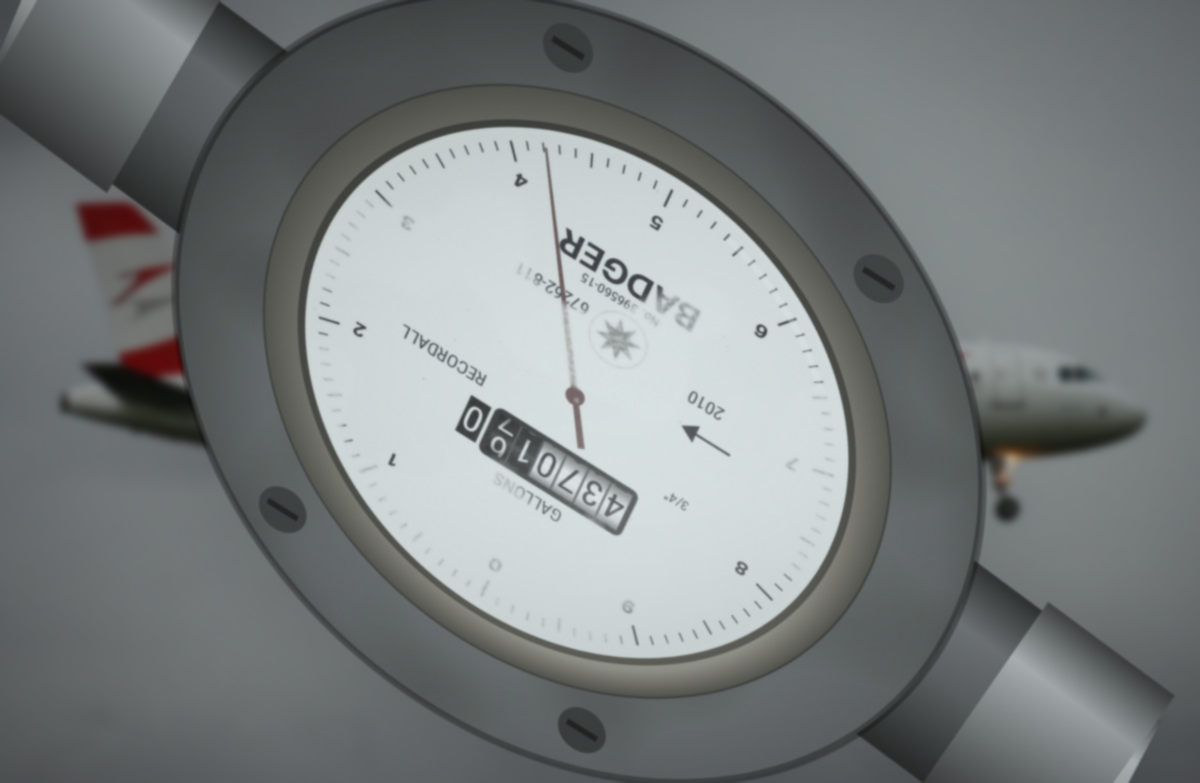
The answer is 4370164.2 gal
